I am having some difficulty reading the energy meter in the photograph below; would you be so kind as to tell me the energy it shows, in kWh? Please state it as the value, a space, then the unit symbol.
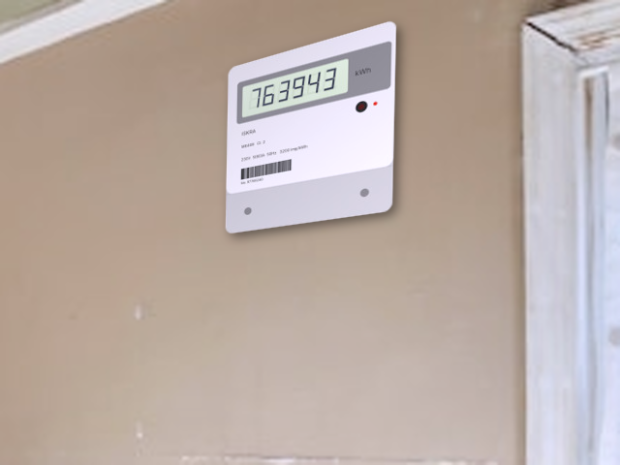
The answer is 763943 kWh
